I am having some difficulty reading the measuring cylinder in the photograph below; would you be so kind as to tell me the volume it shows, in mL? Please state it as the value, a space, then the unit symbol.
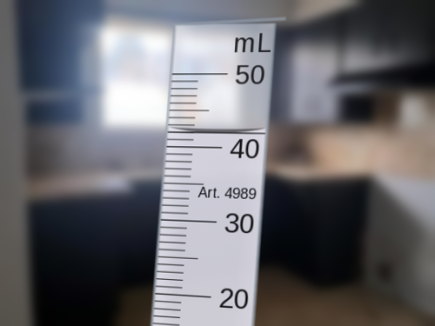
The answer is 42 mL
